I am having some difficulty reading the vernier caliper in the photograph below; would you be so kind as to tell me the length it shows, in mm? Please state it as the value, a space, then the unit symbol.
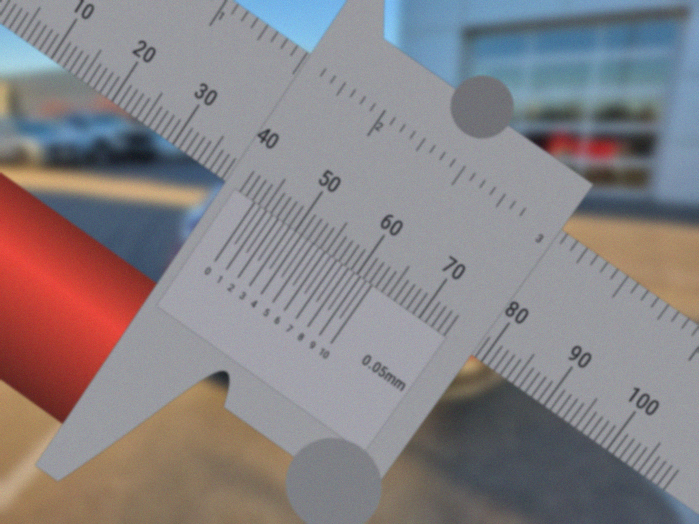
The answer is 43.4 mm
